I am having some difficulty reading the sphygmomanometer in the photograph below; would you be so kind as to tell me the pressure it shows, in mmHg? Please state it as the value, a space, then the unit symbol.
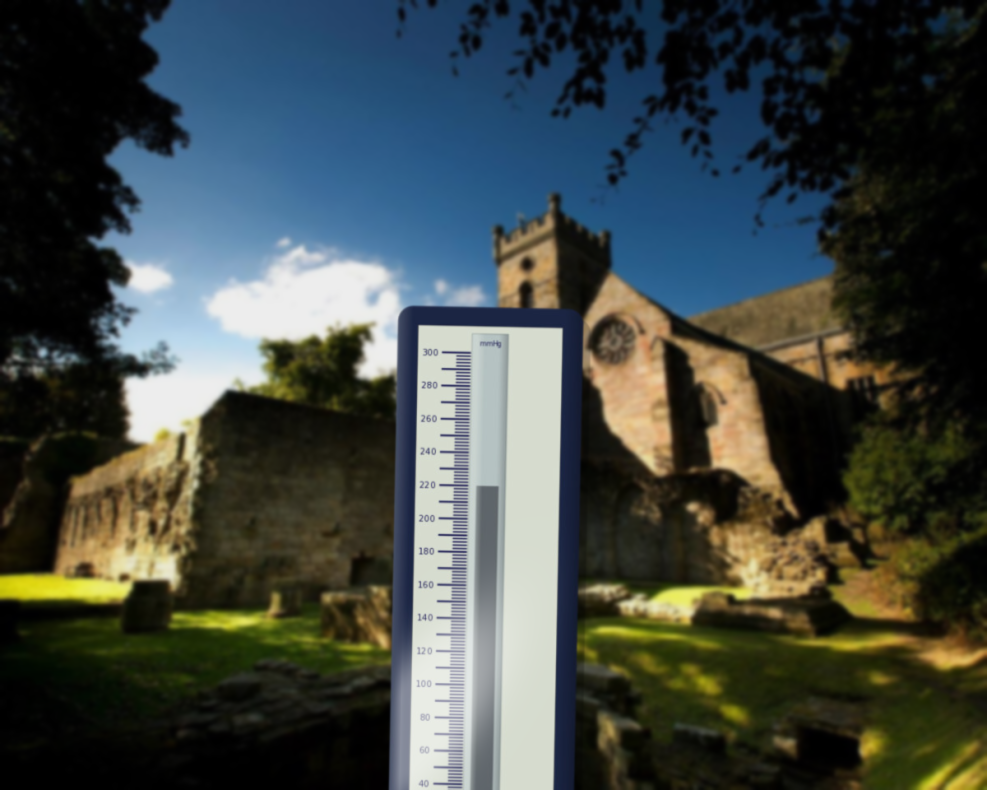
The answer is 220 mmHg
